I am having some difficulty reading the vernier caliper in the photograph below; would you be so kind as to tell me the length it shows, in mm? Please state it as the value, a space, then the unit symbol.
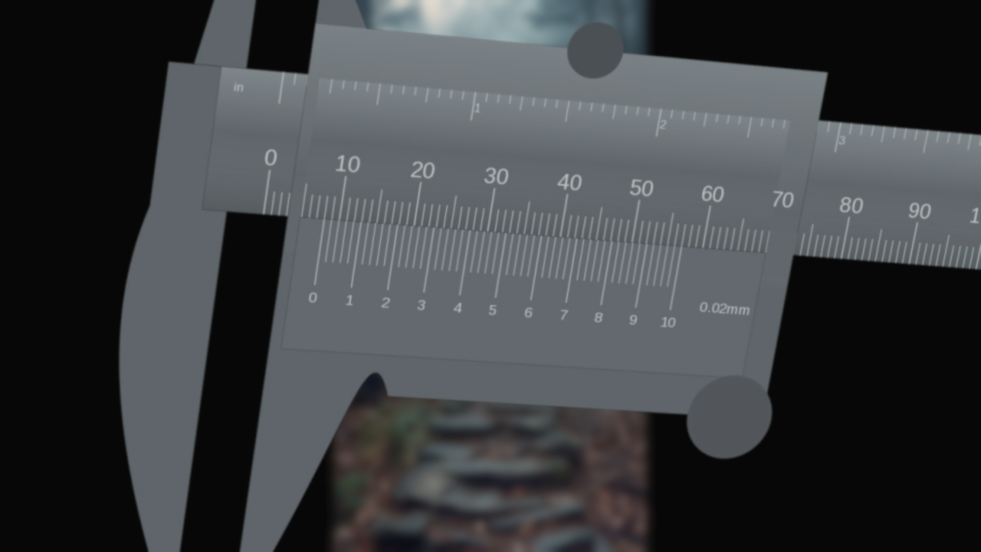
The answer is 8.0 mm
